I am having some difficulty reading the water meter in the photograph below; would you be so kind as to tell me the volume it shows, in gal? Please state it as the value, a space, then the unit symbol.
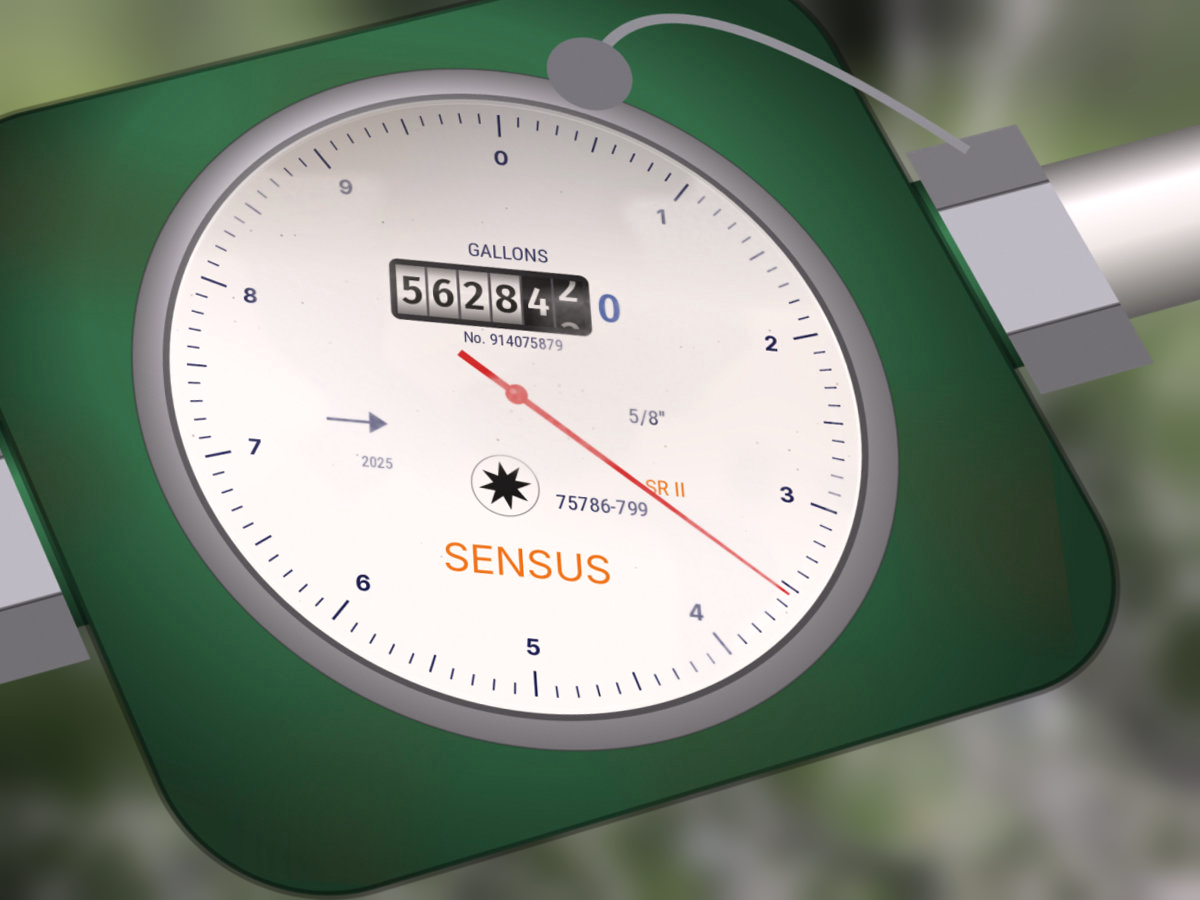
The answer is 5628423.5 gal
